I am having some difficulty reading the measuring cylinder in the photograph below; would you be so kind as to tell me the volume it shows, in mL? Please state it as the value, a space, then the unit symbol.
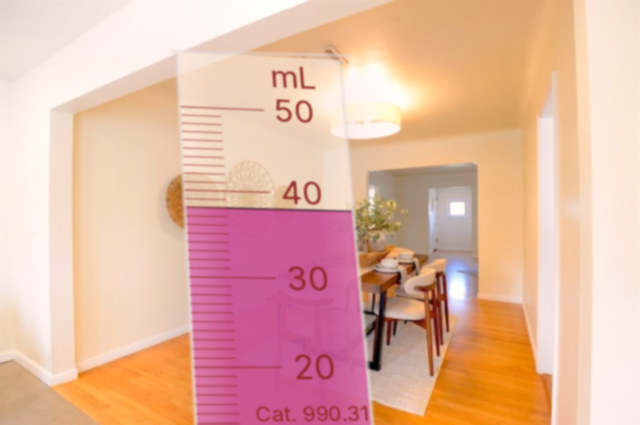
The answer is 38 mL
